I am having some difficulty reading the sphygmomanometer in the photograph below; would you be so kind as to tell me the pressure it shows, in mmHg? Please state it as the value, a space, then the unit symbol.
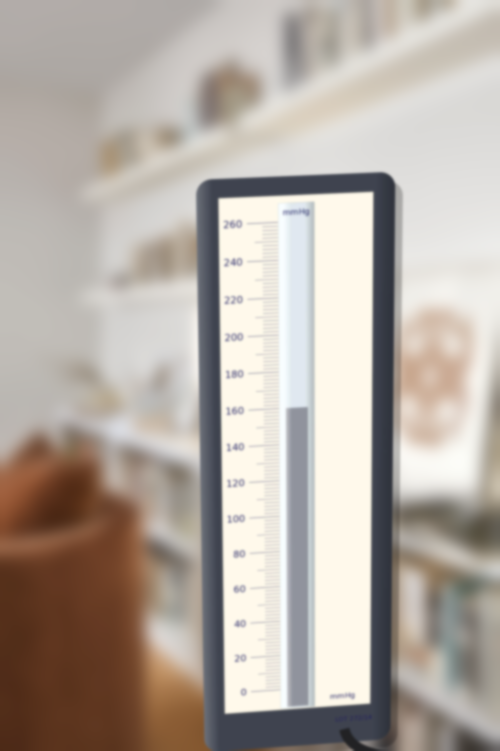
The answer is 160 mmHg
